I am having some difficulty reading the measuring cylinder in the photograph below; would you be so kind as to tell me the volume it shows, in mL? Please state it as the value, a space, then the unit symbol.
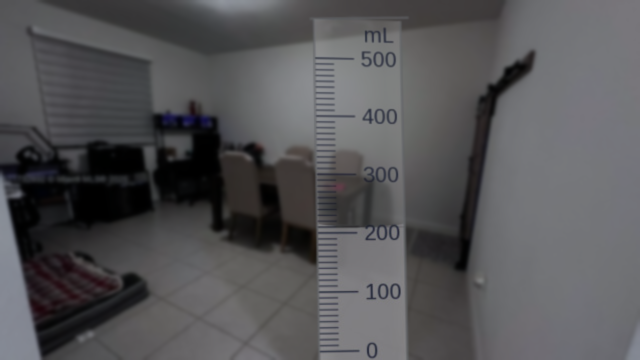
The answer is 210 mL
